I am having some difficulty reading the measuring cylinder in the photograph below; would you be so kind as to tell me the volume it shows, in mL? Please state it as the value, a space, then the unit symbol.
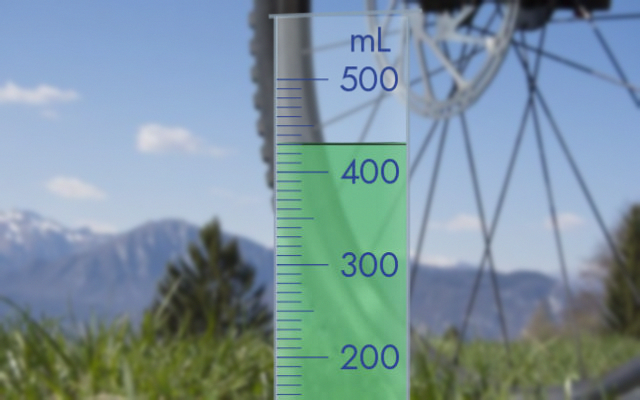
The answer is 430 mL
